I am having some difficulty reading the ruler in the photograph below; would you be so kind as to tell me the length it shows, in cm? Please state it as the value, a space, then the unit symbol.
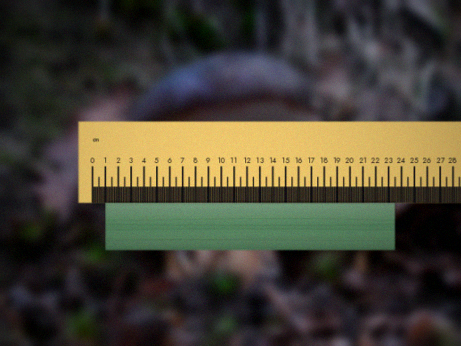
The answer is 22.5 cm
